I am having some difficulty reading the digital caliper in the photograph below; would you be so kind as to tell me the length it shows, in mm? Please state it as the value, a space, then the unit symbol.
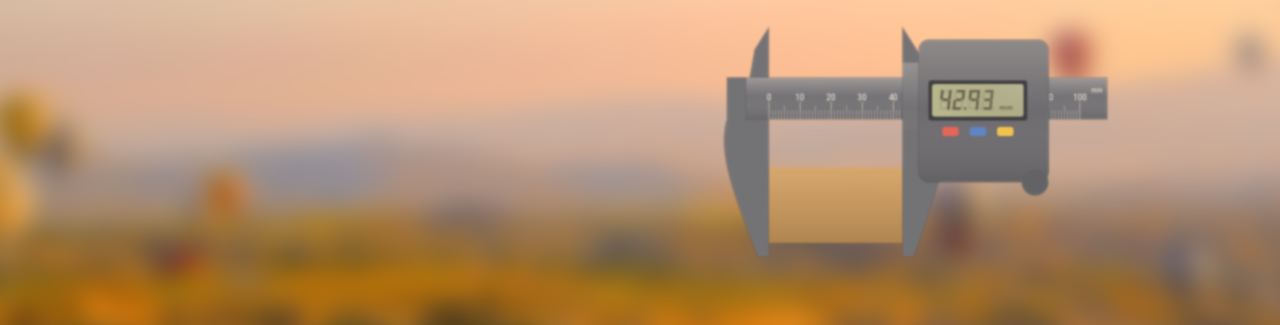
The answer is 42.93 mm
